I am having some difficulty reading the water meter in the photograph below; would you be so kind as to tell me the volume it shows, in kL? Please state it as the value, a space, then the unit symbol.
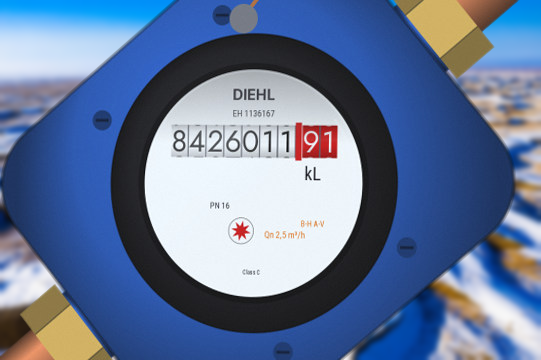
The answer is 8426011.91 kL
